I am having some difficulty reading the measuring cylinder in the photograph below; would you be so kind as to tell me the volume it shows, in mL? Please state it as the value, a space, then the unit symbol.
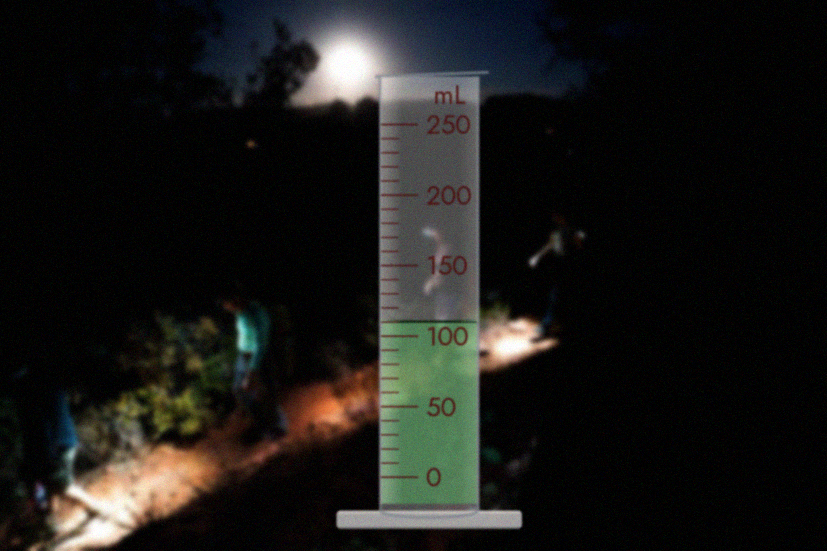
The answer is 110 mL
